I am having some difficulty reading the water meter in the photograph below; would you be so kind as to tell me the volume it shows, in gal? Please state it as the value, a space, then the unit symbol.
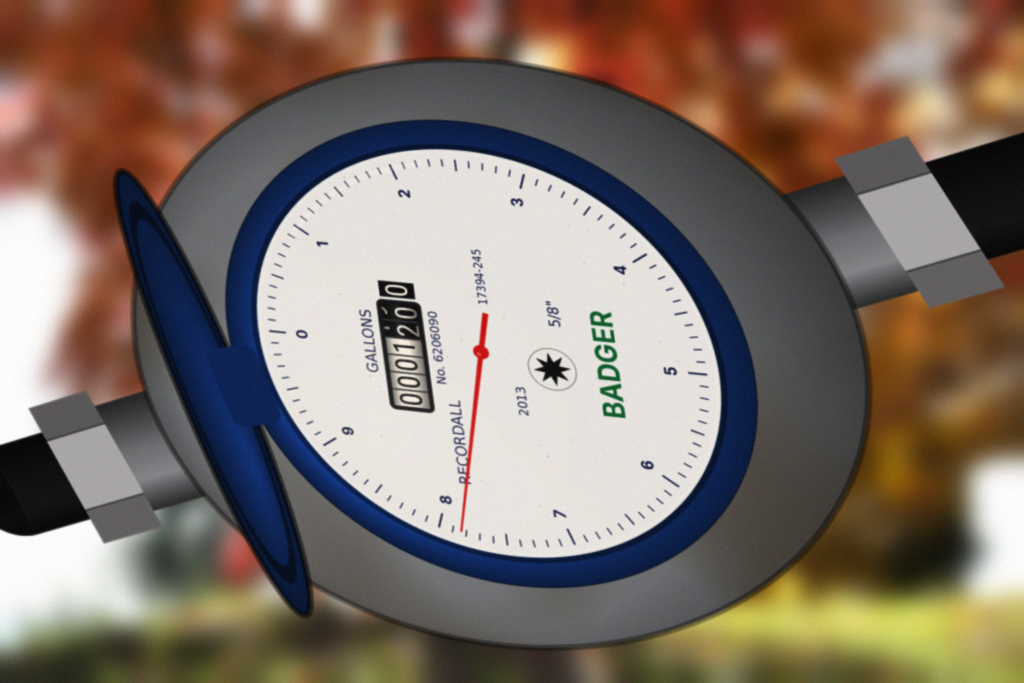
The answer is 1197.8 gal
